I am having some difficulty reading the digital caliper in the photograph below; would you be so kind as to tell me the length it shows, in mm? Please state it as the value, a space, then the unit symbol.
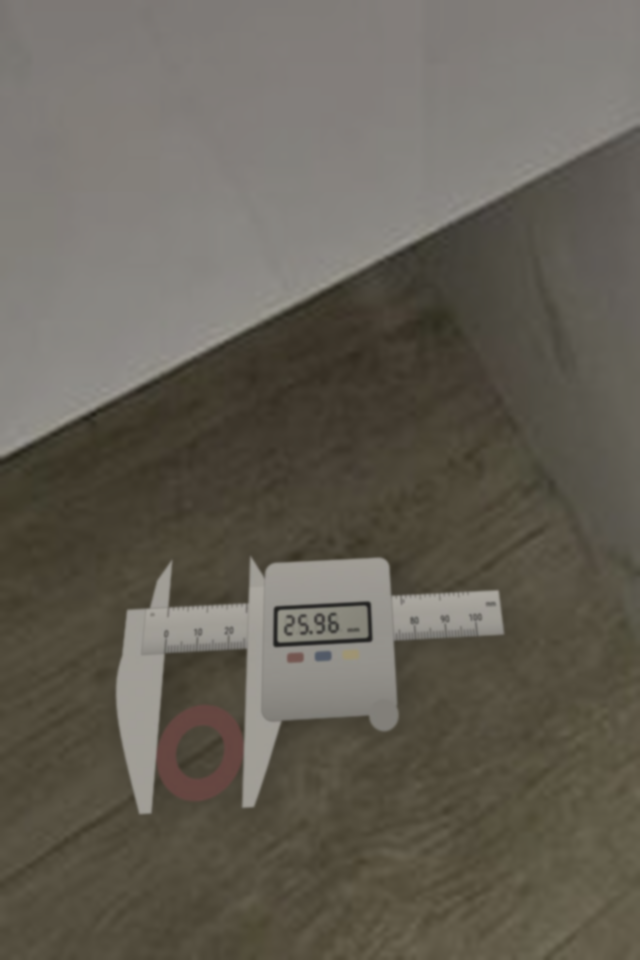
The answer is 25.96 mm
